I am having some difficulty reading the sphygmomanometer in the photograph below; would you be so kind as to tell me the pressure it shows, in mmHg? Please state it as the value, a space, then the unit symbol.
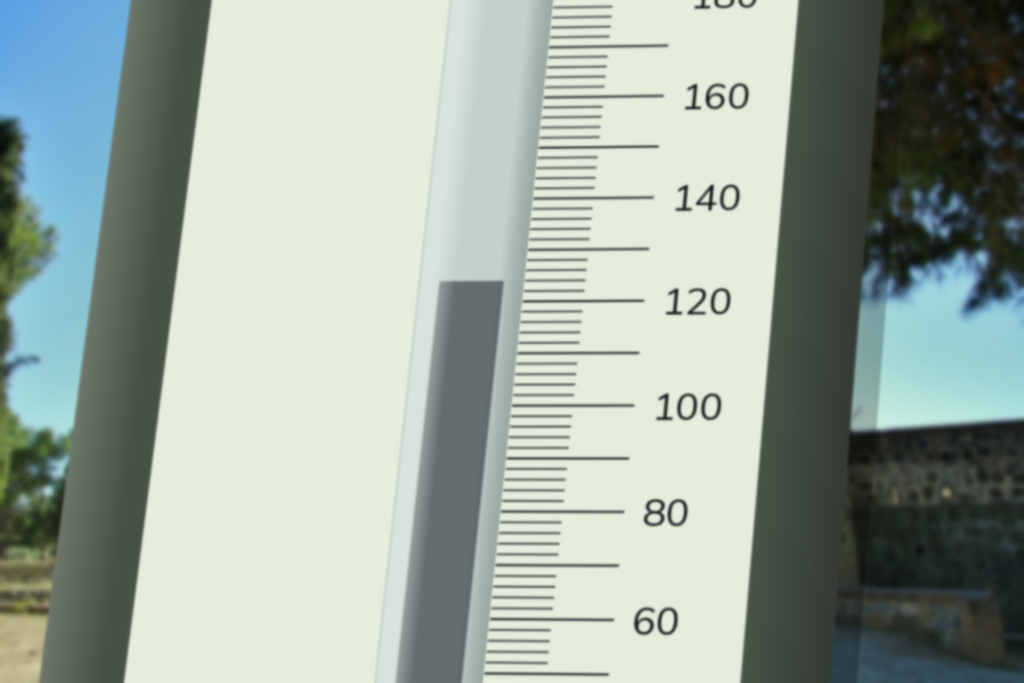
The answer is 124 mmHg
